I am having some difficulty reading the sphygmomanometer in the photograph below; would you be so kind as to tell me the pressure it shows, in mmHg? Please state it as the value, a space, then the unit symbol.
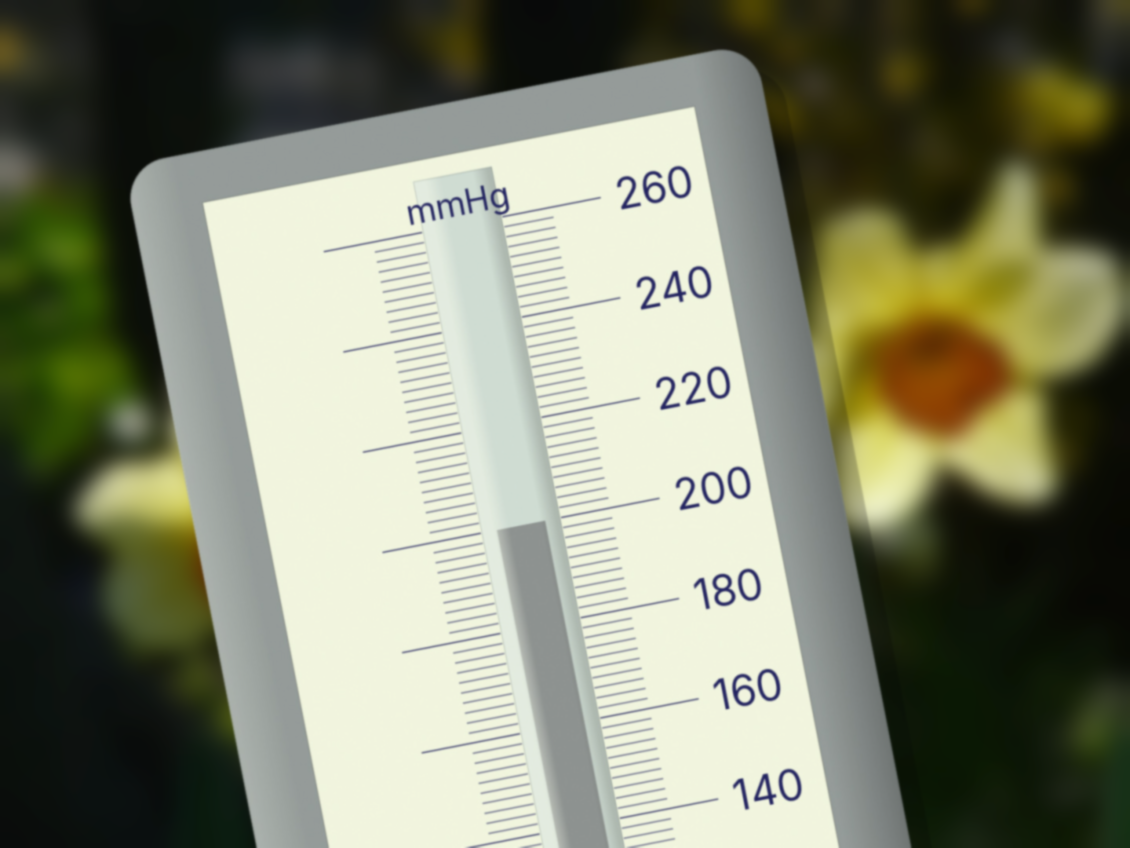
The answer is 200 mmHg
